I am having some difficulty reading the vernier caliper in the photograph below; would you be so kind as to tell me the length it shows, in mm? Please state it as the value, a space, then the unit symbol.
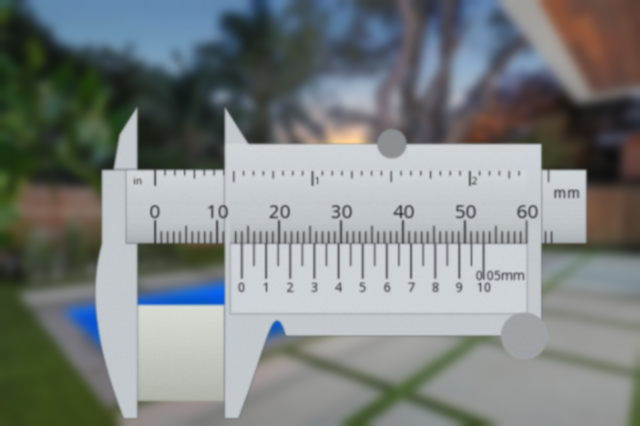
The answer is 14.0 mm
